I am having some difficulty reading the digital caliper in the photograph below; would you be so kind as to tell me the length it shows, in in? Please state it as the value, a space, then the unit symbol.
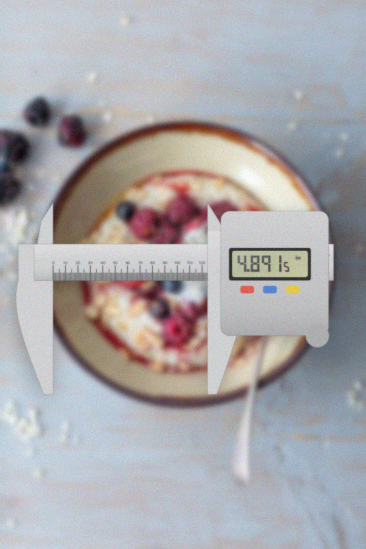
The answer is 4.8915 in
